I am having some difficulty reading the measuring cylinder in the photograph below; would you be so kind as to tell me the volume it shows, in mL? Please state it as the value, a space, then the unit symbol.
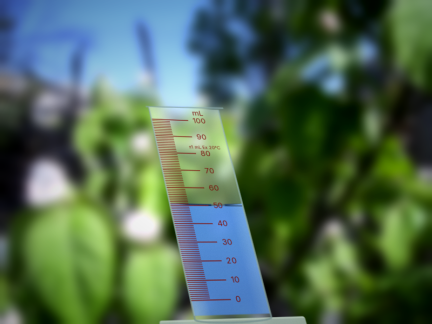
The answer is 50 mL
